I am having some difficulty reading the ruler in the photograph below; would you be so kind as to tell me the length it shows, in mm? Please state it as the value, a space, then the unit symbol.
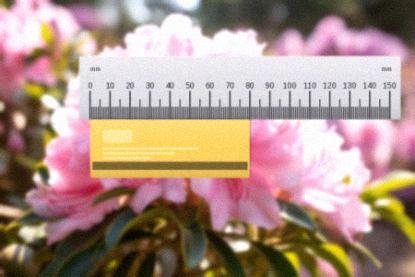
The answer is 80 mm
